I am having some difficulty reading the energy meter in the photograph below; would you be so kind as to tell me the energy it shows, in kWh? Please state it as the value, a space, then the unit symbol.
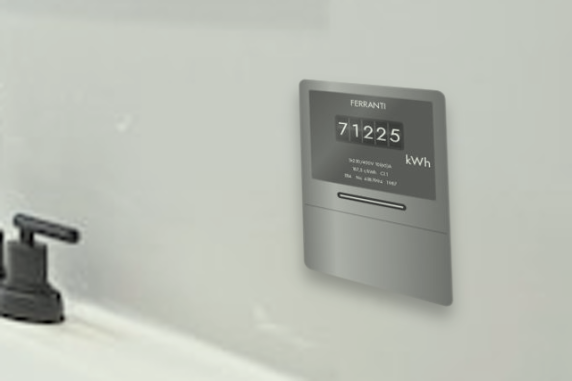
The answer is 71225 kWh
